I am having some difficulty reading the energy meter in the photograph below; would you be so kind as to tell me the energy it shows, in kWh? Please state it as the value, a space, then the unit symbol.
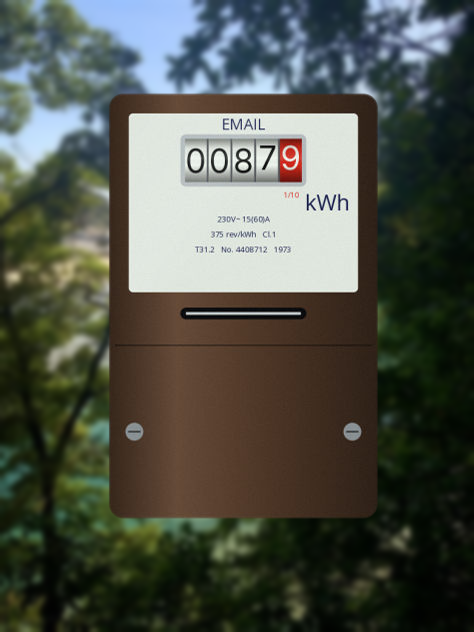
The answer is 87.9 kWh
